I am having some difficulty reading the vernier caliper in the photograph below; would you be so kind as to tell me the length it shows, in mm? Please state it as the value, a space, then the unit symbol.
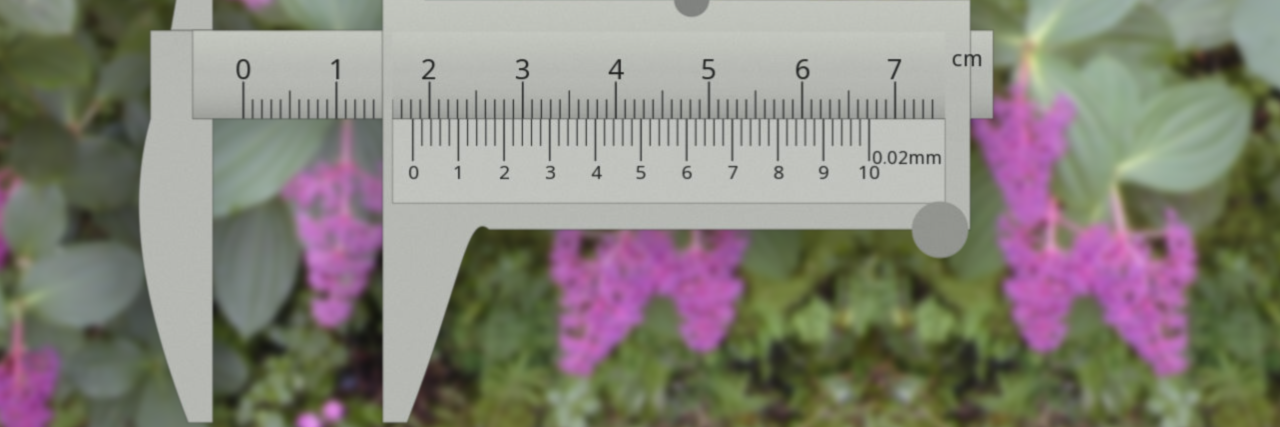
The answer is 18.2 mm
